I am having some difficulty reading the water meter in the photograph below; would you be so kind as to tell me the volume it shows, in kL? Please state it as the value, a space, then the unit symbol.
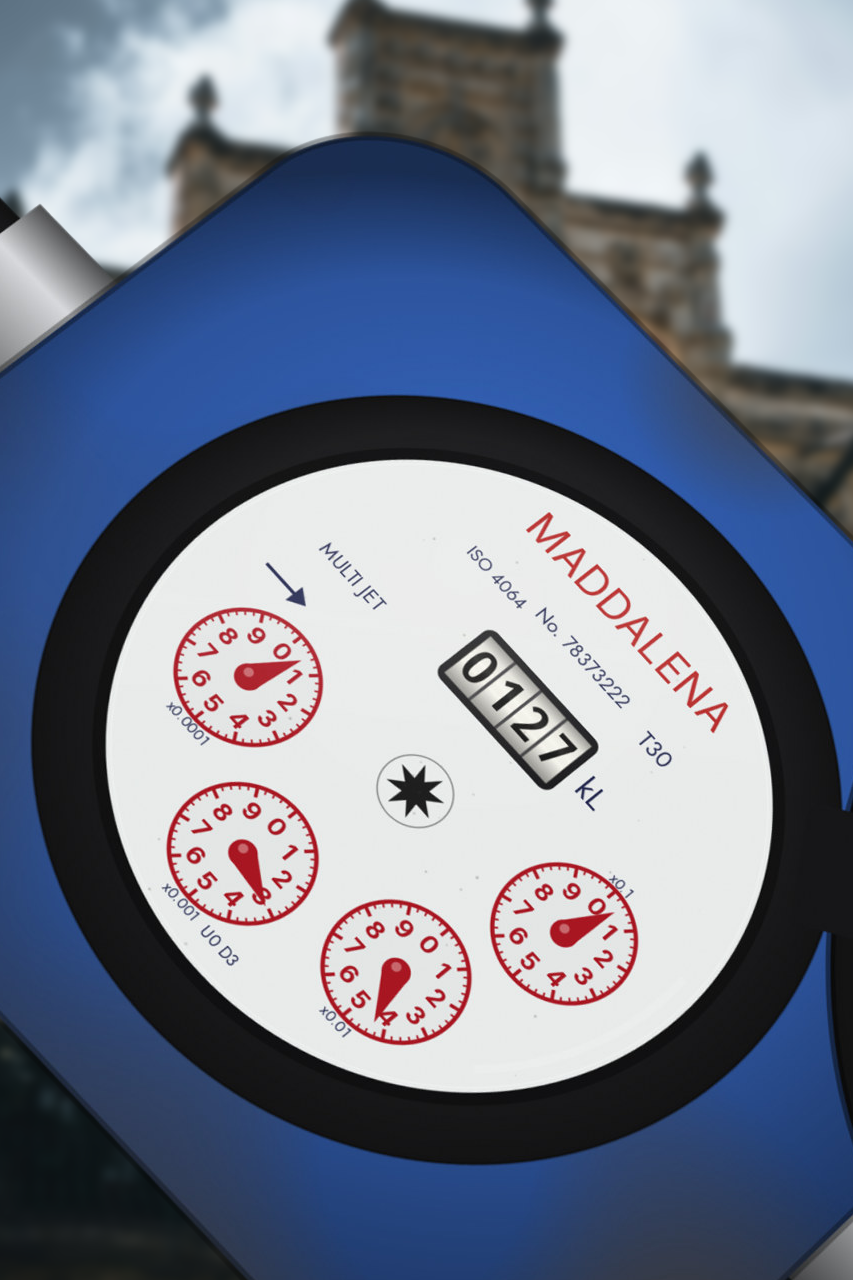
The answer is 127.0430 kL
